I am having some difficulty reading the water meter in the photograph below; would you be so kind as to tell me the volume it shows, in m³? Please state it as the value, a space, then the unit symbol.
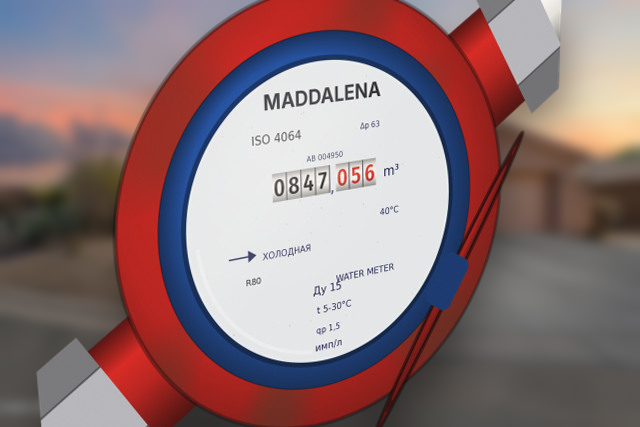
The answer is 847.056 m³
